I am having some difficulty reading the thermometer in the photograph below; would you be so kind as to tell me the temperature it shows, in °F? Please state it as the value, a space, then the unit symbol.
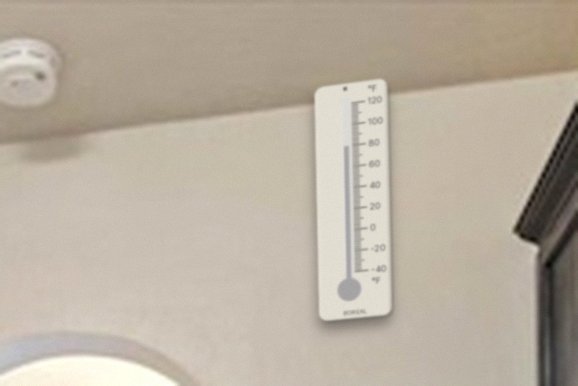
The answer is 80 °F
